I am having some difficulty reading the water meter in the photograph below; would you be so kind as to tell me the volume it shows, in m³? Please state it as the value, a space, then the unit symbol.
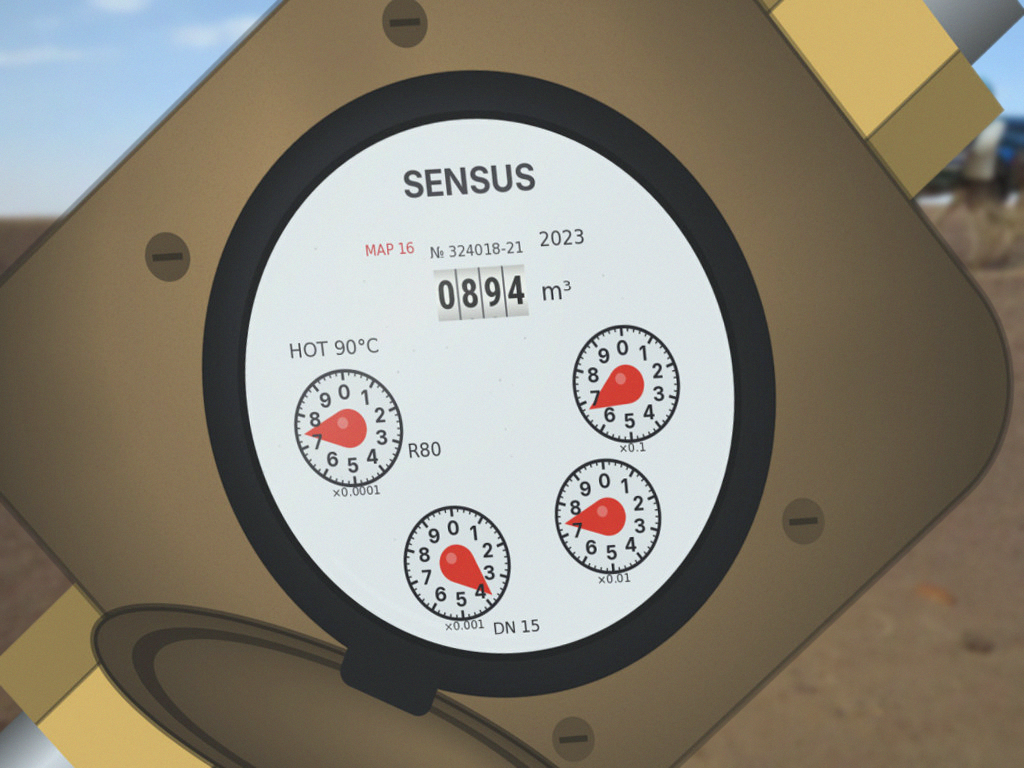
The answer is 894.6737 m³
